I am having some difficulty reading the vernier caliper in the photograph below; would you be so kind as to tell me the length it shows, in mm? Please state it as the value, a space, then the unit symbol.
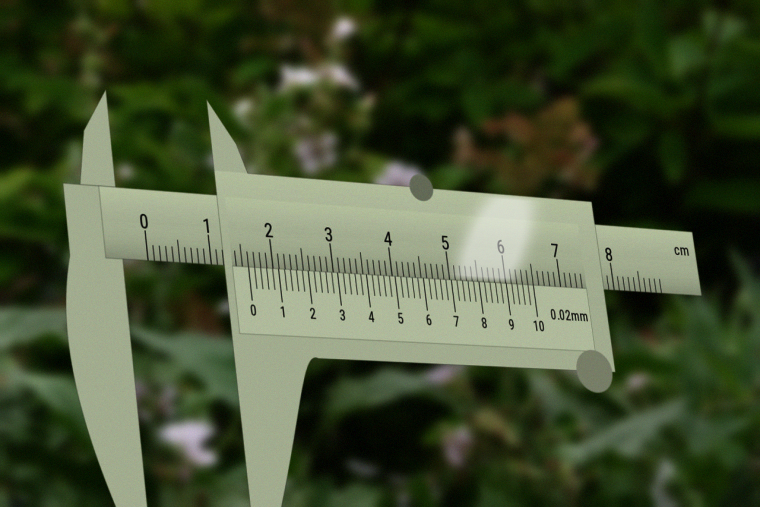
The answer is 16.0 mm
